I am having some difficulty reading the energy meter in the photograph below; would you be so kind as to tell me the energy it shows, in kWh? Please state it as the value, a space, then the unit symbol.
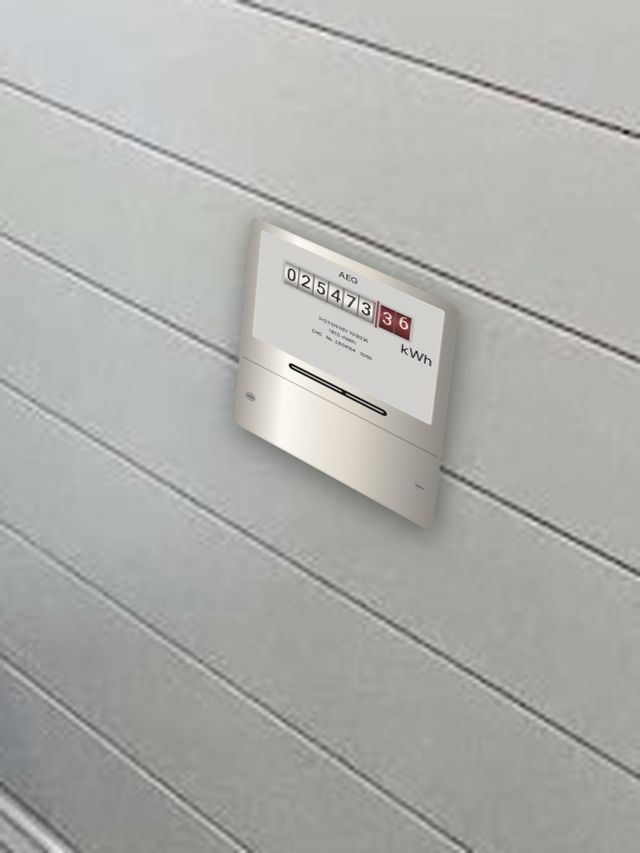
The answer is 25473.36 kWh
